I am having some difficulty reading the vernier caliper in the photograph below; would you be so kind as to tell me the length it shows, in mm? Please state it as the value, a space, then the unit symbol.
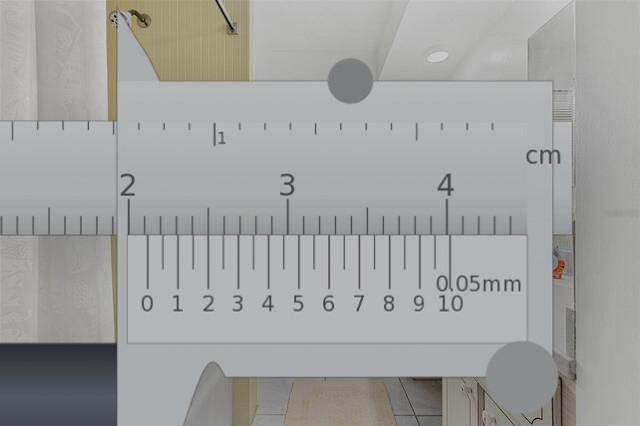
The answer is 21.2 mm
